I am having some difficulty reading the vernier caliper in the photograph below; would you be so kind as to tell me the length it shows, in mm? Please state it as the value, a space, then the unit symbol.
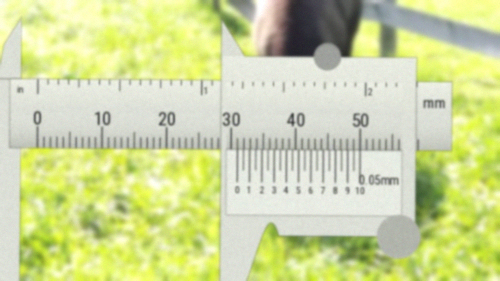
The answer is 31.0 mm
